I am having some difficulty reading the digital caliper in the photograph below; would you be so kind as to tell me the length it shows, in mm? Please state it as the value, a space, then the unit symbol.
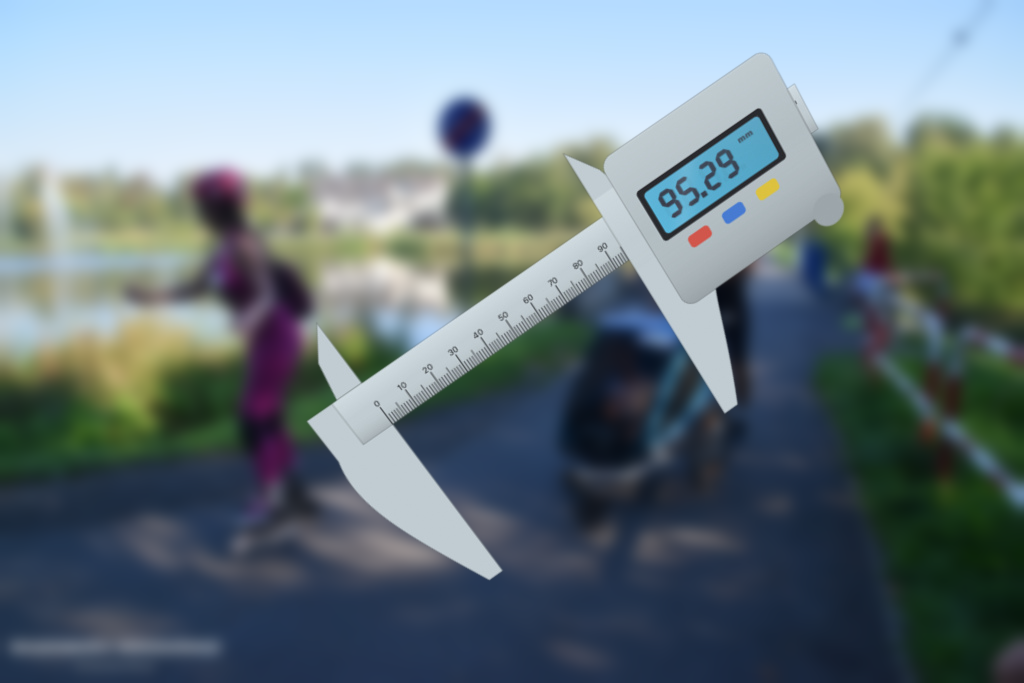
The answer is 95.29 mm
